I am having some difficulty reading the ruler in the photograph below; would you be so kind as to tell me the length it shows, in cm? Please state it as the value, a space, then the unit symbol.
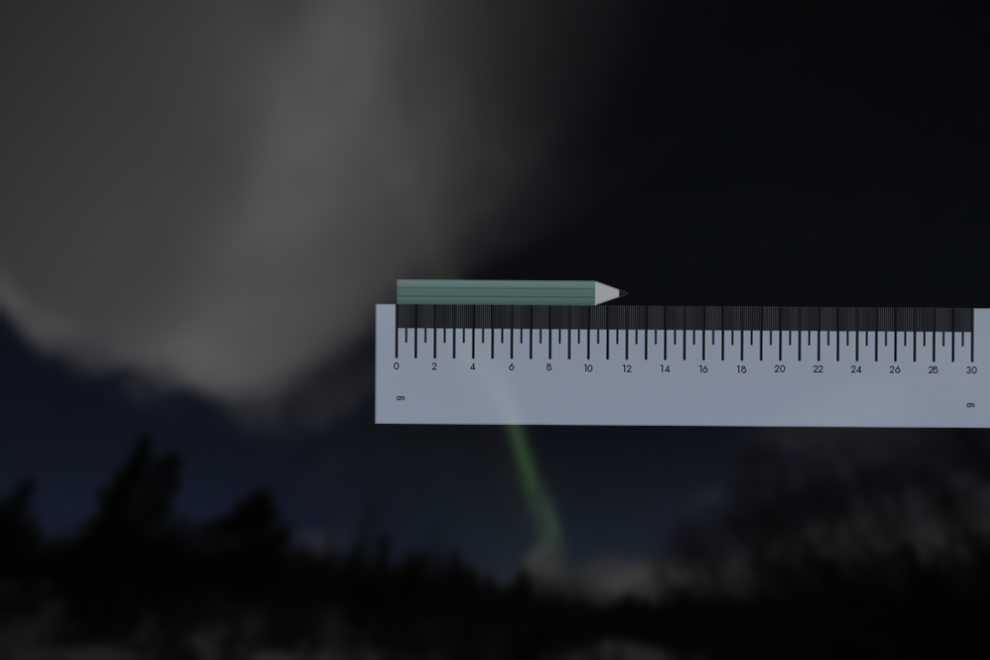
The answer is 12 cm
